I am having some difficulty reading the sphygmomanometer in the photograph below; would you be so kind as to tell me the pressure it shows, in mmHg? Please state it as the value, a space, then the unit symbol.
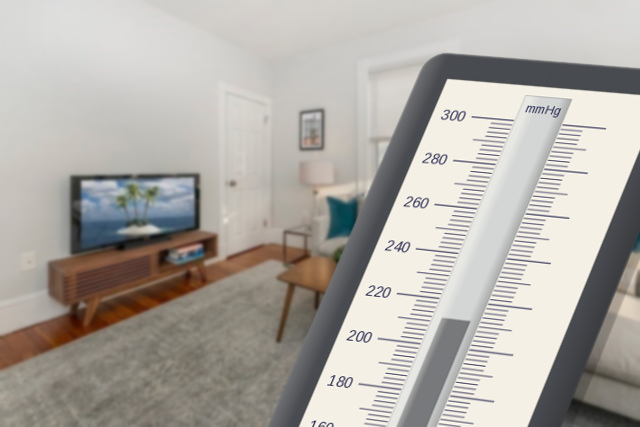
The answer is 212 mmHg
